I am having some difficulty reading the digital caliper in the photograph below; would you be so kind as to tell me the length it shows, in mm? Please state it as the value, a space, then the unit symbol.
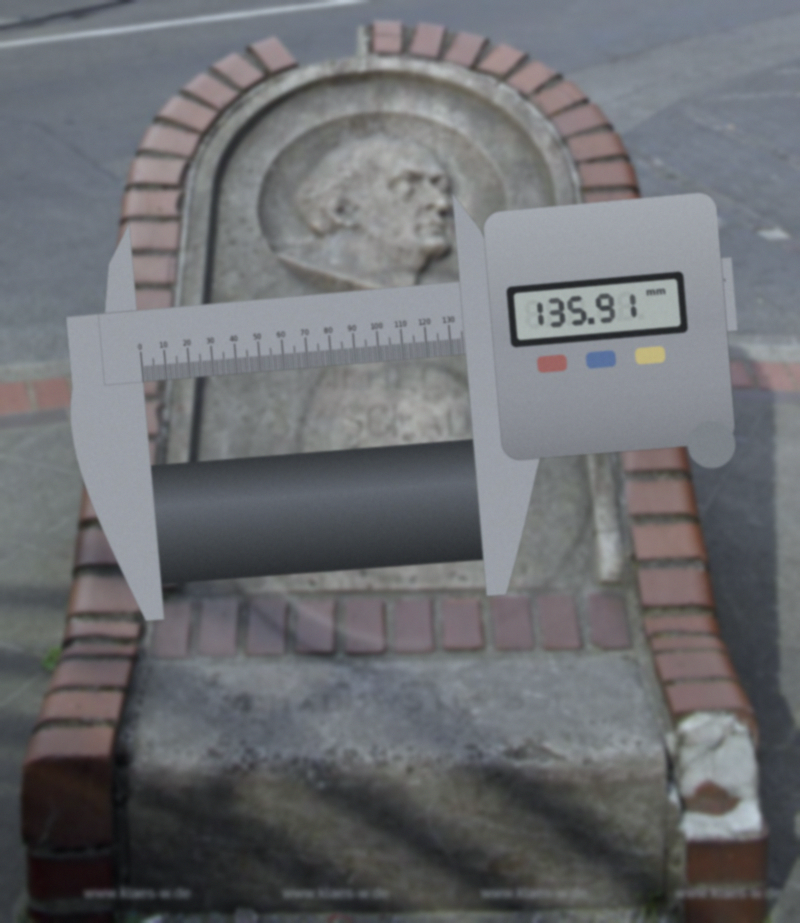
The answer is 135.91 mm
